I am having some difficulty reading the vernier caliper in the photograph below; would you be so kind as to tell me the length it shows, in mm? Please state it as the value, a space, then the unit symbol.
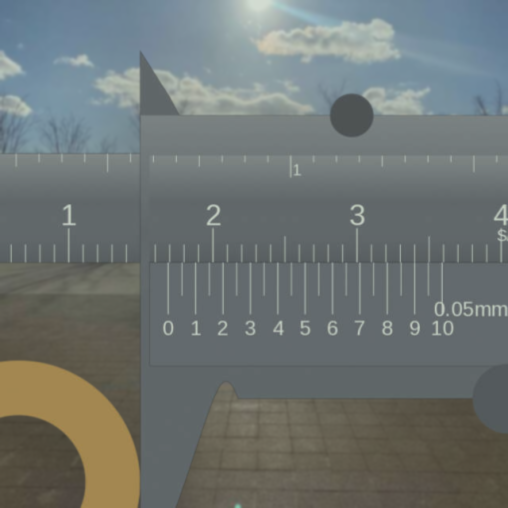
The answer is 16.9 mm
